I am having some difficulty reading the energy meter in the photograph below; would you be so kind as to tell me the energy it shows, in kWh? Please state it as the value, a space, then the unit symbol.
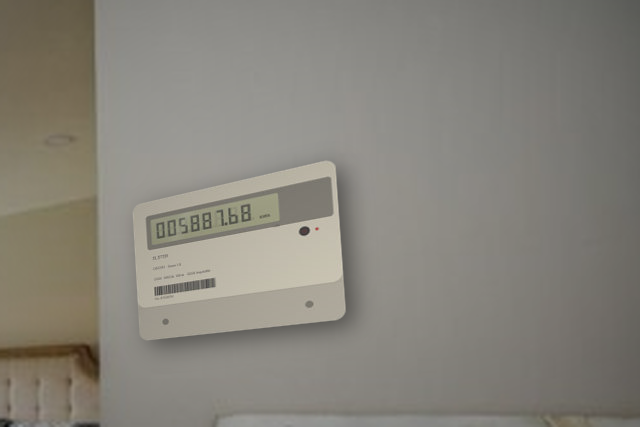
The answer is 5887.68 kWh
